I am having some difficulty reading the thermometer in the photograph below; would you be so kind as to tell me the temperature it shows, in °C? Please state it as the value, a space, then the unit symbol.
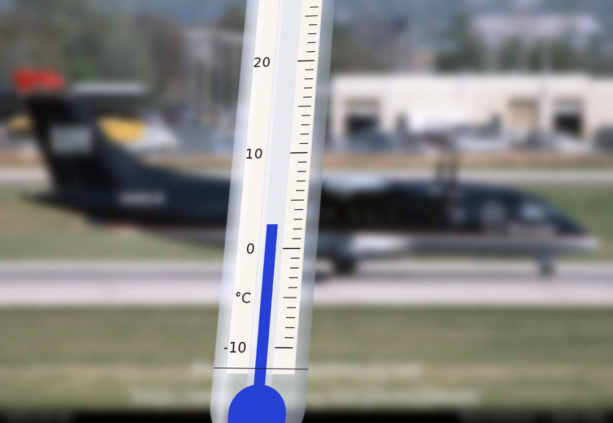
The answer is 2.5 °C
